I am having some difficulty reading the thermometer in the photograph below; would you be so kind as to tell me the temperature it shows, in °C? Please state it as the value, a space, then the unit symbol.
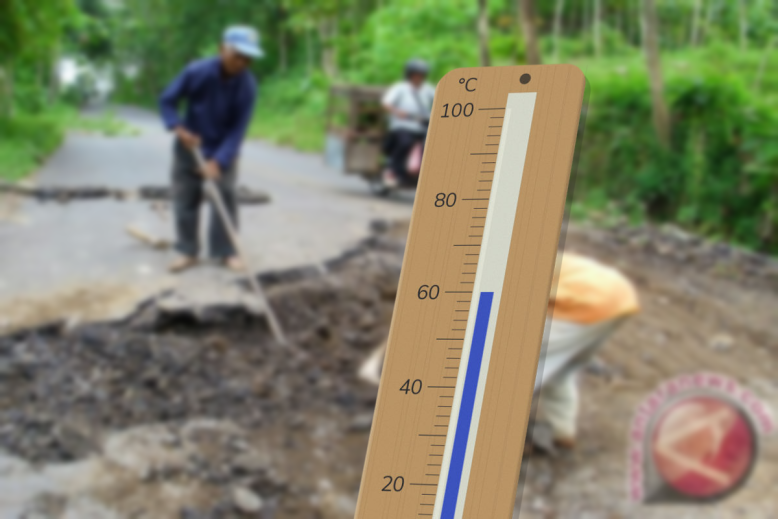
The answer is 60 °C
